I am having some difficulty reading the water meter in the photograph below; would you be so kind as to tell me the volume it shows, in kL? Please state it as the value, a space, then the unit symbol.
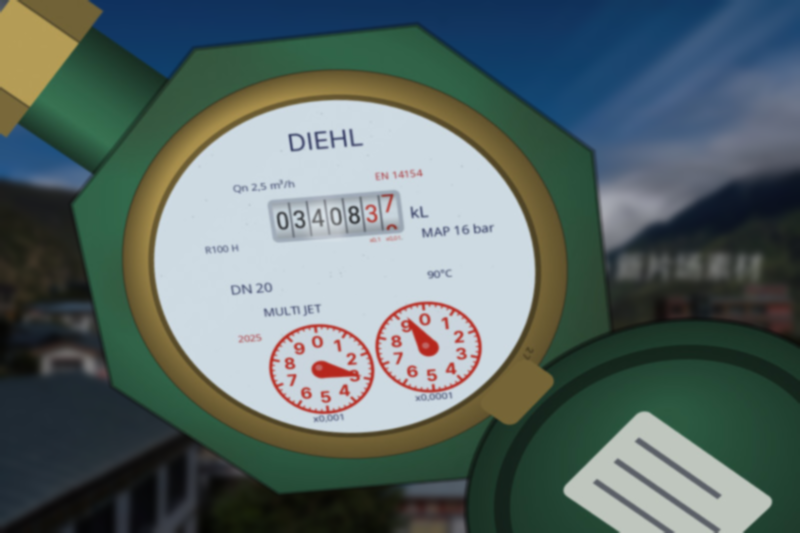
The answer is 3408.3729 kL
